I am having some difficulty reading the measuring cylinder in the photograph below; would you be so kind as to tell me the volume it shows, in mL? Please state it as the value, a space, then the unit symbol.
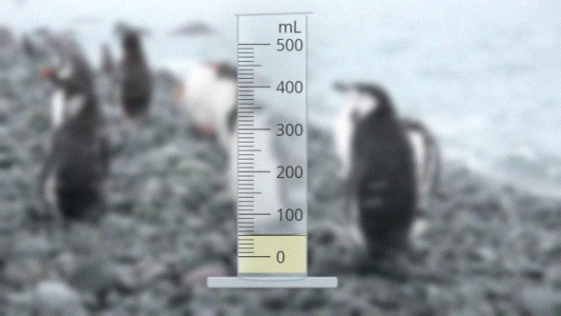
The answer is 50 mL
